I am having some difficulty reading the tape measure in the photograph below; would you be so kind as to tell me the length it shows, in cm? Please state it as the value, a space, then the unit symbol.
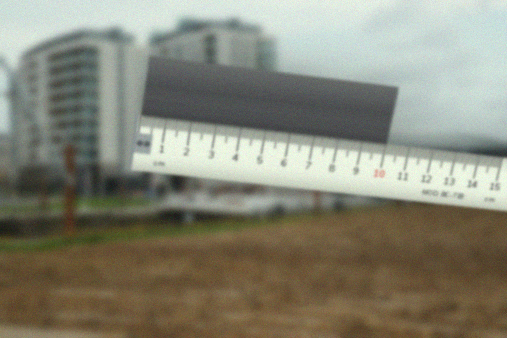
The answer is 10 cm
